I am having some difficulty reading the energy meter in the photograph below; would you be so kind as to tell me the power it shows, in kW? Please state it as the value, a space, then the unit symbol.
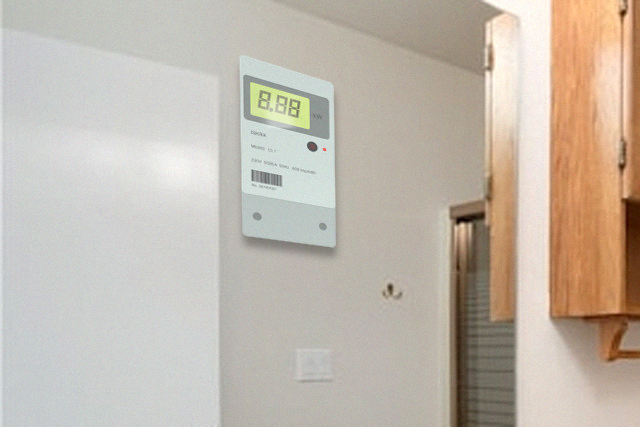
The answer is 8.88 kW
